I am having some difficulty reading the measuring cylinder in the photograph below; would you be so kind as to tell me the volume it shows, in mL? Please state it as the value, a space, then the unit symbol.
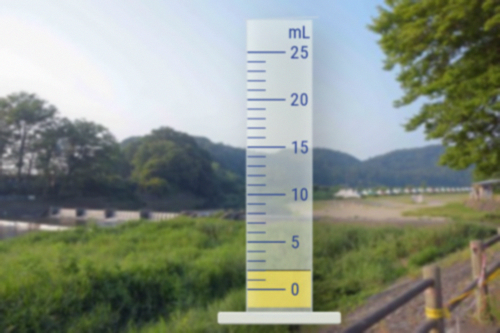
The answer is 2 mL
